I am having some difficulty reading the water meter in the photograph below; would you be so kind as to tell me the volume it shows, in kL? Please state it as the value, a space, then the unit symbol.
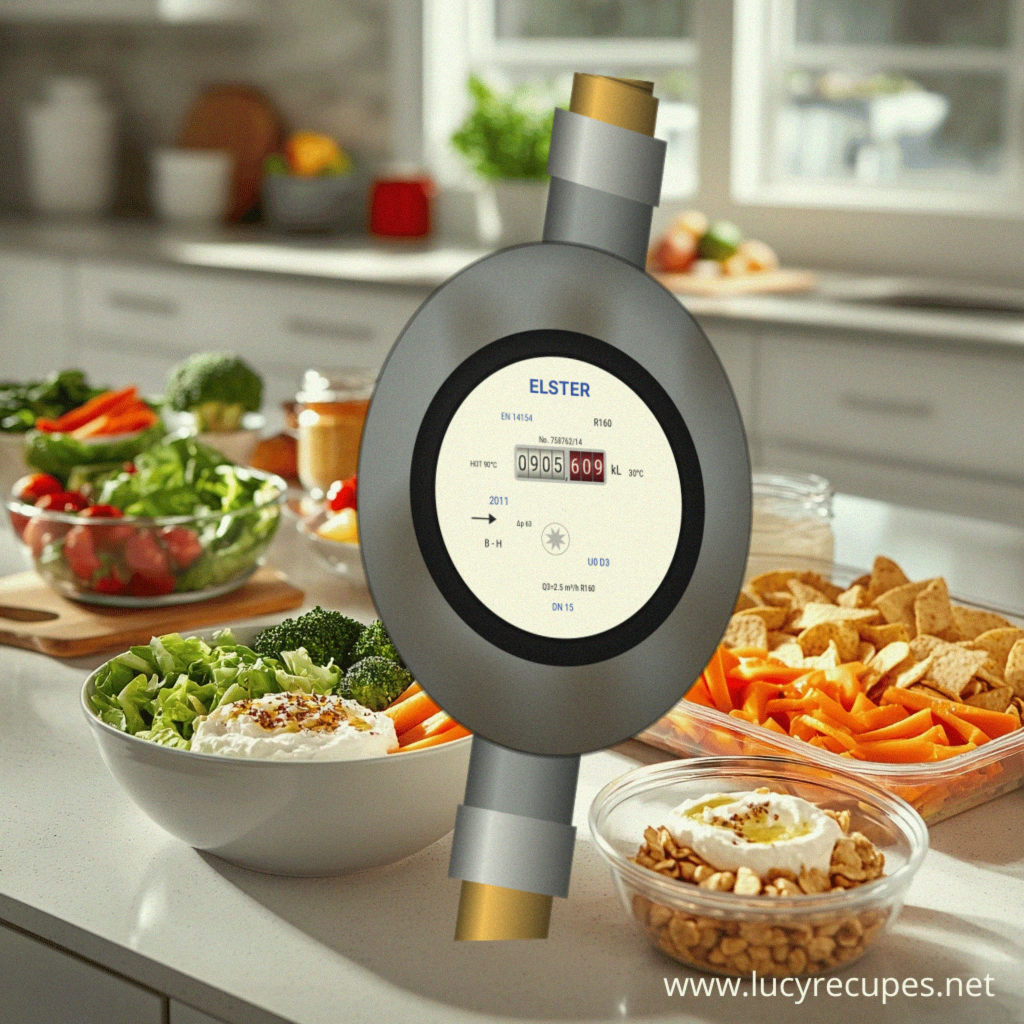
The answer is 905.609 kL
